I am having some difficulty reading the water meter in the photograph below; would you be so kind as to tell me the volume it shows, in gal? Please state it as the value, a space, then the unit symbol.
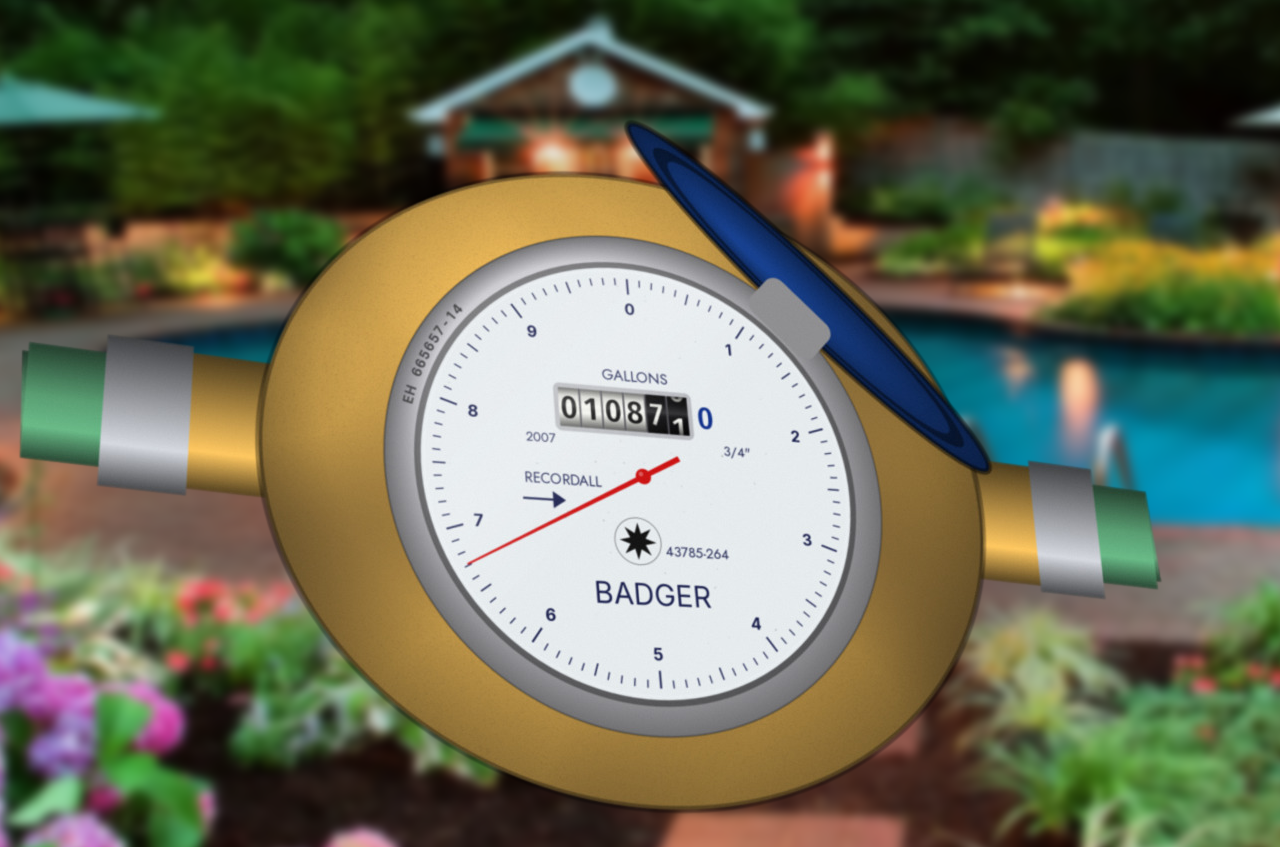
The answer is 108706.7 gal
